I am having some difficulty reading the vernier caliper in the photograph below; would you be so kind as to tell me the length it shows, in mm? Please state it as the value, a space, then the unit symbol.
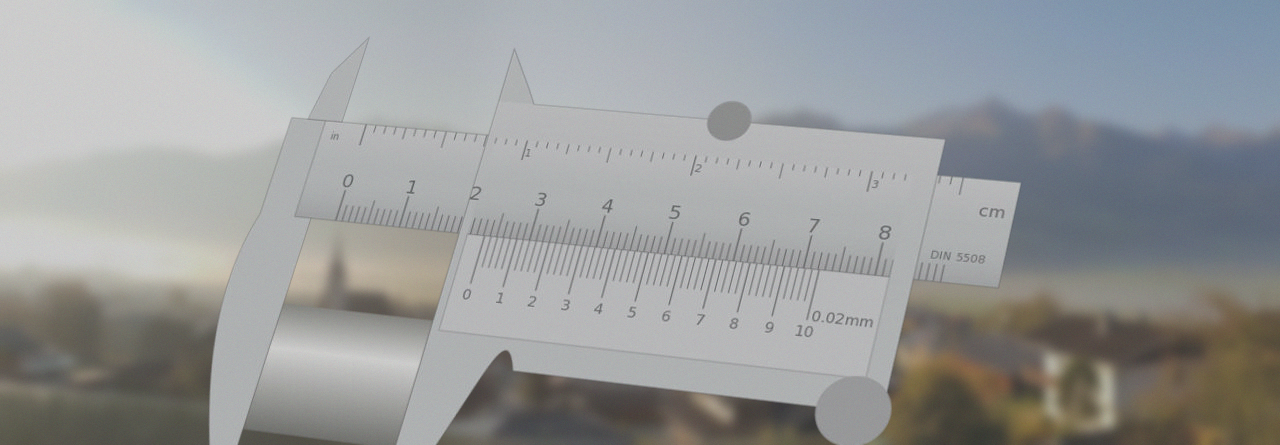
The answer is 23.2 mm
